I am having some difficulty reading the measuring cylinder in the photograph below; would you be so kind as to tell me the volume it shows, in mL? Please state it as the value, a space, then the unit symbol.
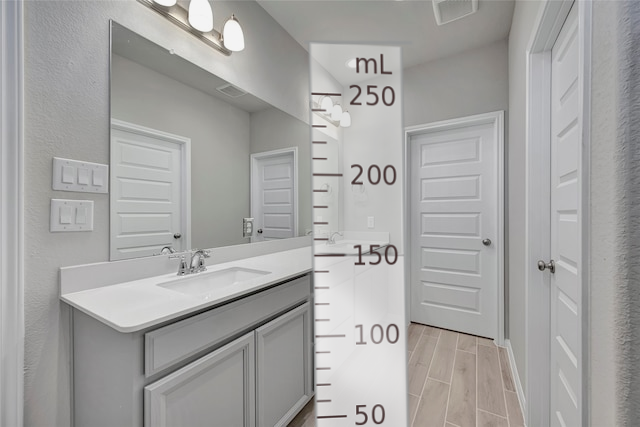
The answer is 150 mL
